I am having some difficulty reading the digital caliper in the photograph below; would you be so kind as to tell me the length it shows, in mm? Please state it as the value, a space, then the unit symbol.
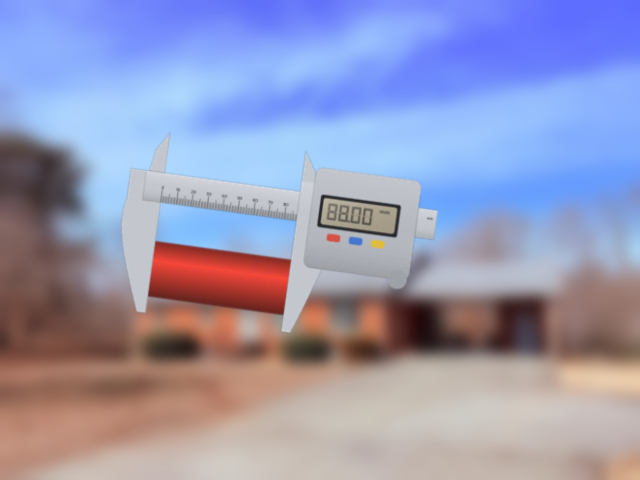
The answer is 88.00 mm
